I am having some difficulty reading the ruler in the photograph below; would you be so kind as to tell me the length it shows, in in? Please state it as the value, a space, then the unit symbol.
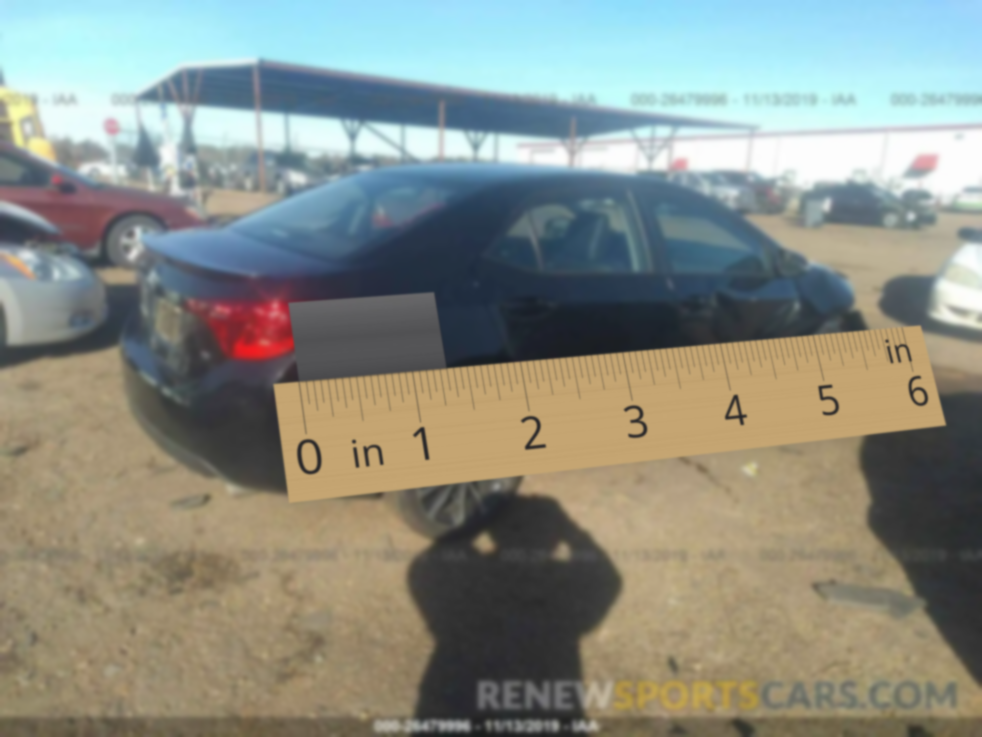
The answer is 1.3125 in
